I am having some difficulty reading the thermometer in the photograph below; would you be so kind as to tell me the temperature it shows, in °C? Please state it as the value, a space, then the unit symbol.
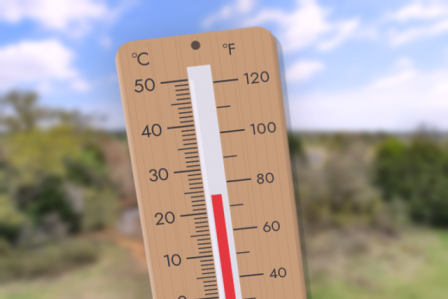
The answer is 24 °C
